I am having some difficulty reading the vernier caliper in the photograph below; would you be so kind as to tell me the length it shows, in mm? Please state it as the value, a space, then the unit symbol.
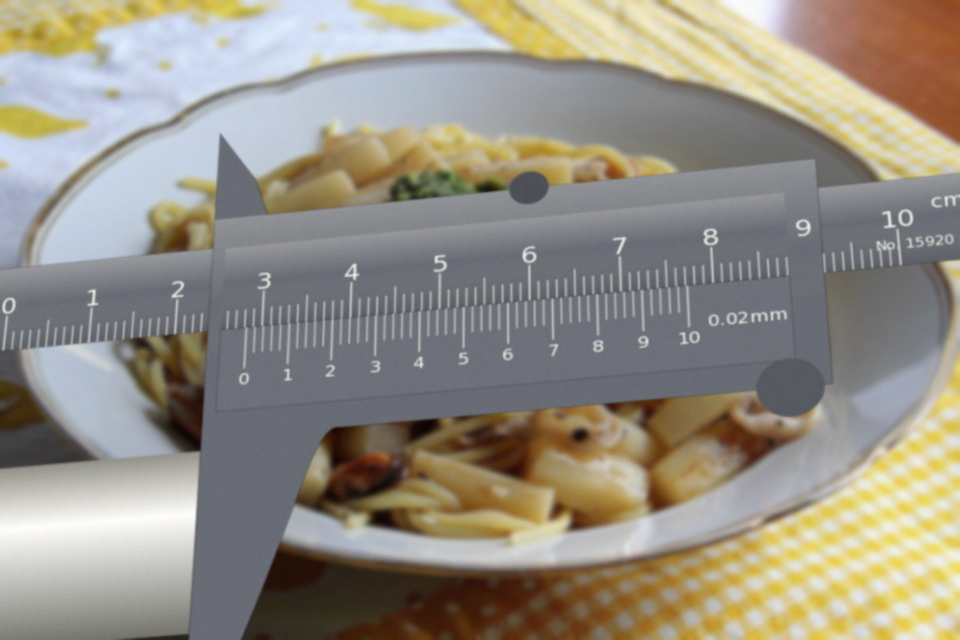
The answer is 28.2 mm
